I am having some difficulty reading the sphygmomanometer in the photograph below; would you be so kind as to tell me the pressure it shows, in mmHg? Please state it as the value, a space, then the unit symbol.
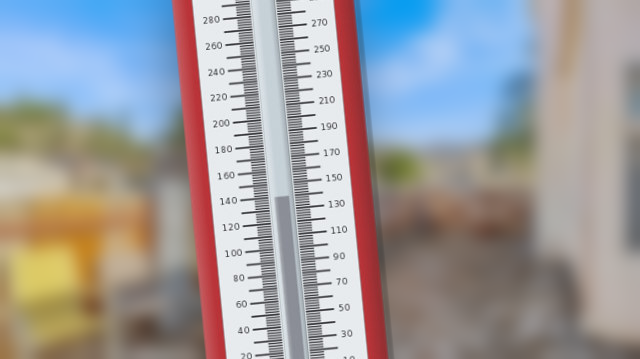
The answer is 140 mmHg
